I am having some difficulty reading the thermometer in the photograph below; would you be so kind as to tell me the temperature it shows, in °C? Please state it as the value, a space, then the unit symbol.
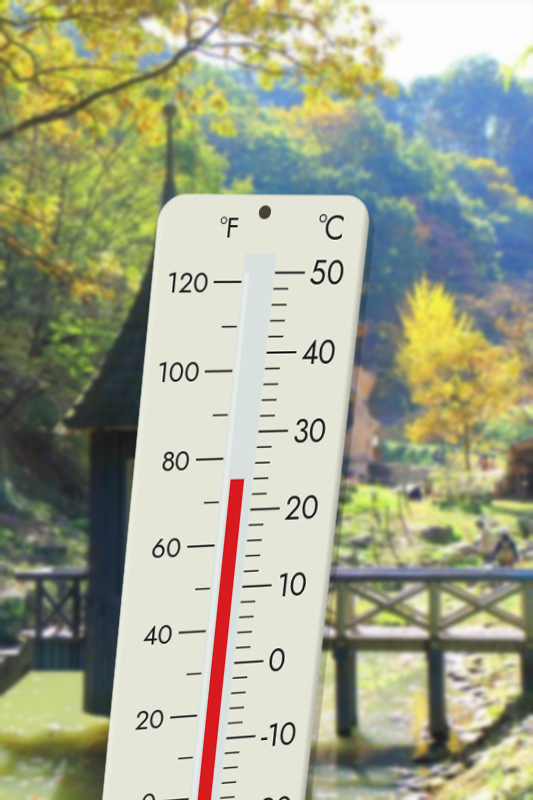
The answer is 24 °C
